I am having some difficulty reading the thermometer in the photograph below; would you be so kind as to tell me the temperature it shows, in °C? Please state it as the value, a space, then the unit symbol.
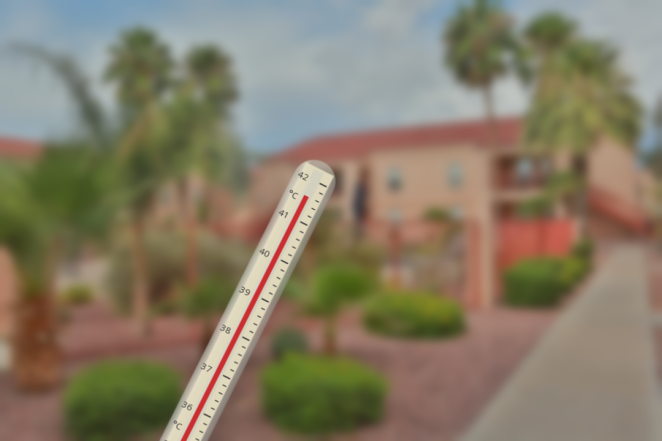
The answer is 41.6 °C
